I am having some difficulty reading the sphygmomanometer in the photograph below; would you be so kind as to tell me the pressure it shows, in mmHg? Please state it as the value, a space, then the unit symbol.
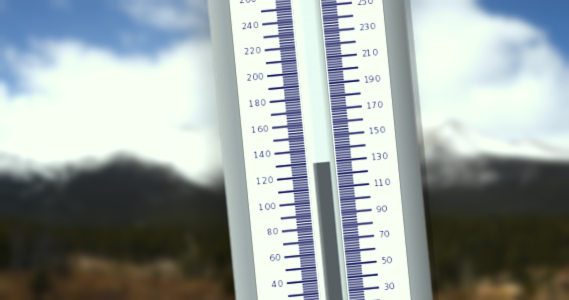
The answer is 130 mmHg
